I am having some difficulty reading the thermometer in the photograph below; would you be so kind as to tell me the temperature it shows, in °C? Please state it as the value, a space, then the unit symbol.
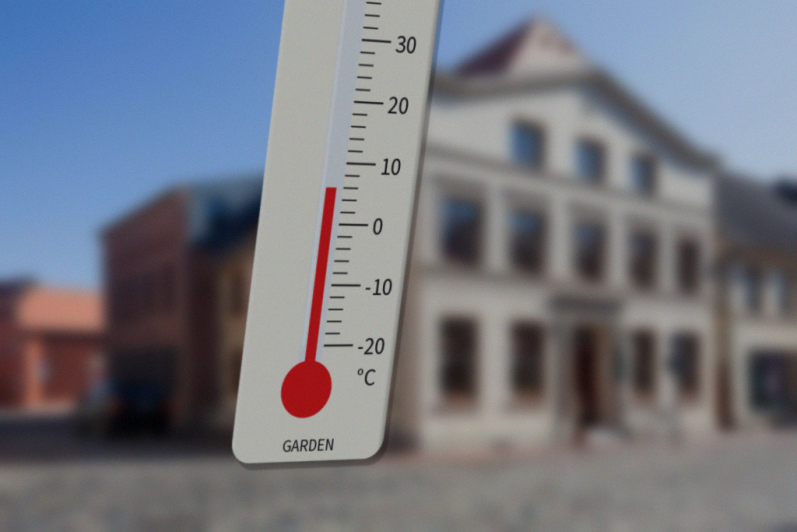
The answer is 6 °C
